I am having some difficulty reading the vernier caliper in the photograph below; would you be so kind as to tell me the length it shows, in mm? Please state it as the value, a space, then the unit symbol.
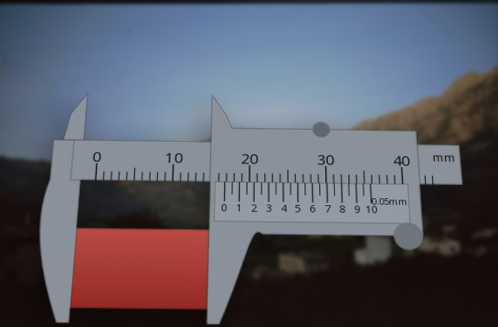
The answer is 16.8 mm
